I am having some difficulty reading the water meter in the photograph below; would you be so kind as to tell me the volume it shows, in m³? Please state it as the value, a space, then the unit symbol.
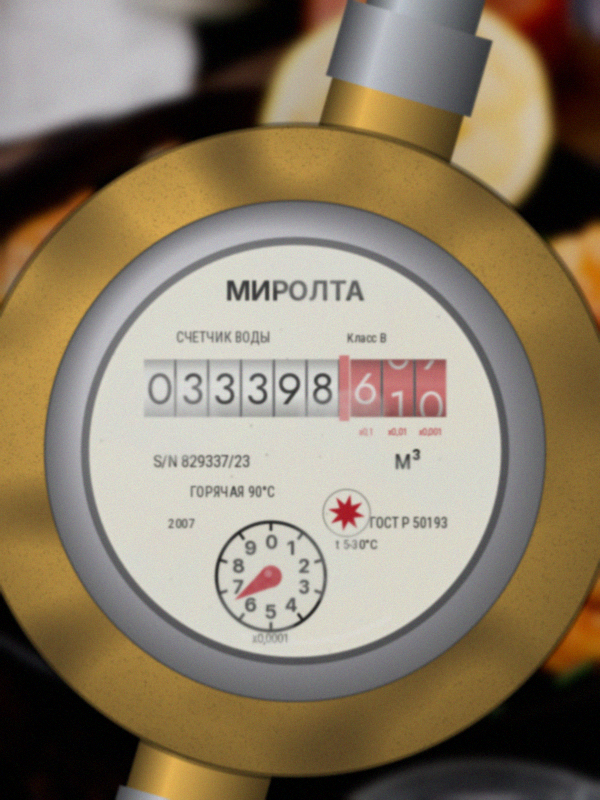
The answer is 33398.6096 m³
